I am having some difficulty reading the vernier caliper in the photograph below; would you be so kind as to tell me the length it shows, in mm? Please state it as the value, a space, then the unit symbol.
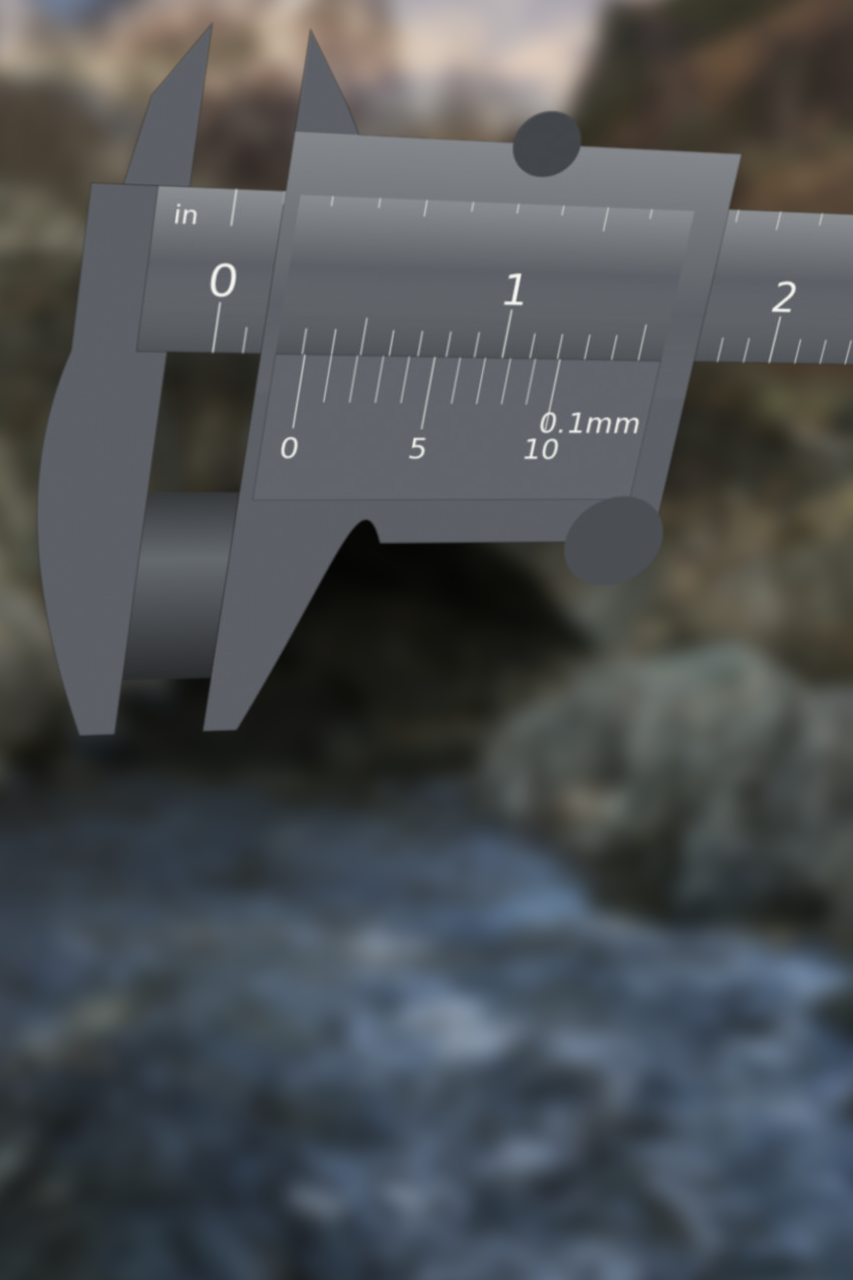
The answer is 3.1 mm
